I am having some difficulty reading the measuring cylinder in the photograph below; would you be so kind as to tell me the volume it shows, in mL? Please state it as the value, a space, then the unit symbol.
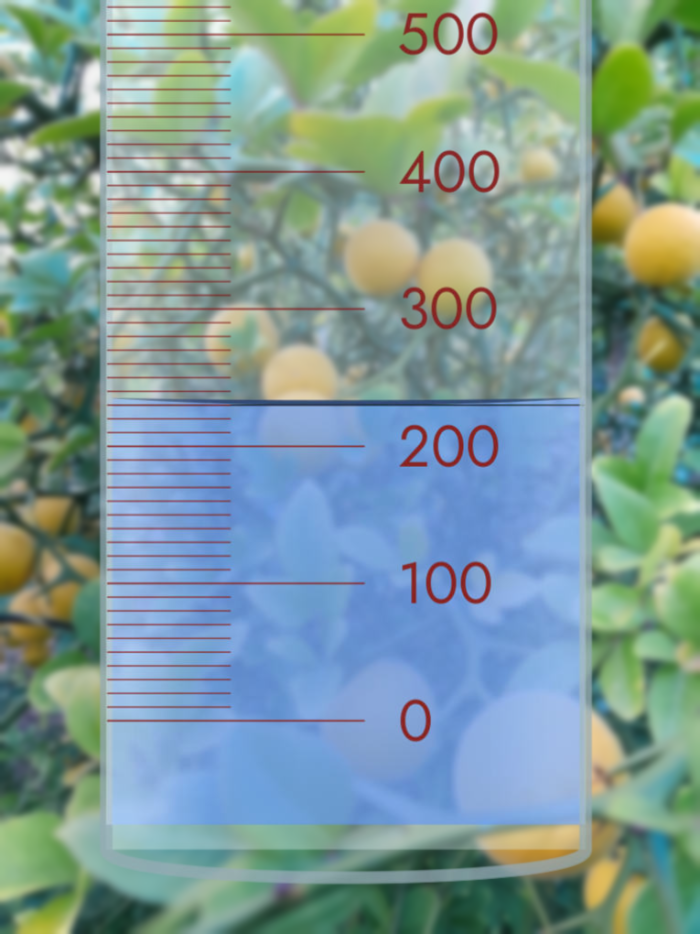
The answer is 230 mL
